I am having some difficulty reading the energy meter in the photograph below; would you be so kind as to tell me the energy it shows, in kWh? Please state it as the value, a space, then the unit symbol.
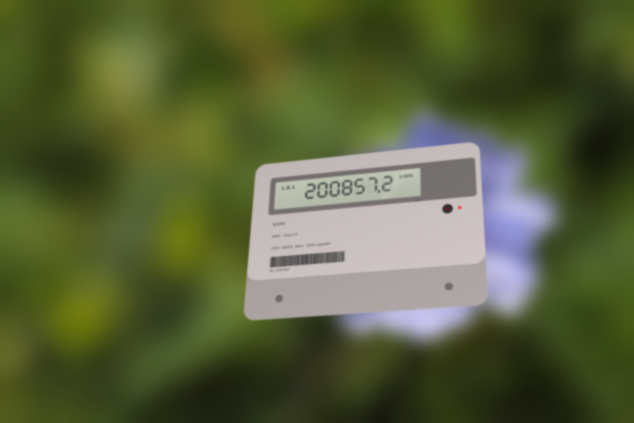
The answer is 200857.2 kWh
